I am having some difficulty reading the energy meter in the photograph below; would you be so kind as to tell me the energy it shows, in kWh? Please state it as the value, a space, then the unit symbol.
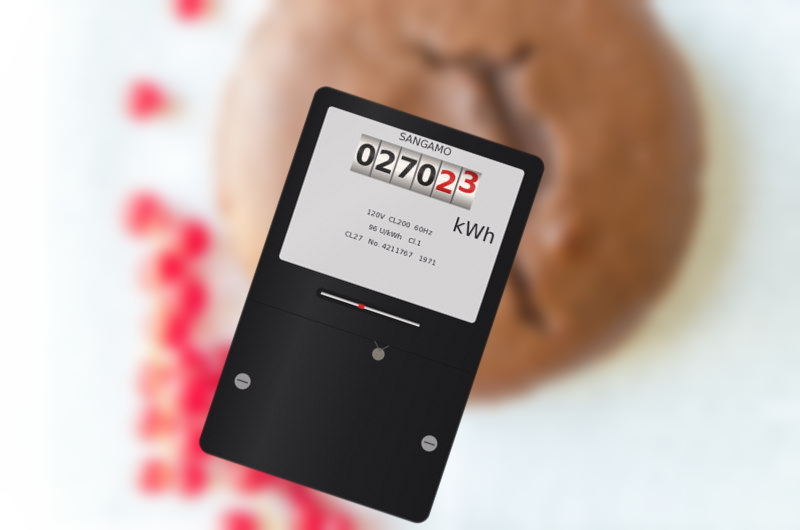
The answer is 270.23 kWh
